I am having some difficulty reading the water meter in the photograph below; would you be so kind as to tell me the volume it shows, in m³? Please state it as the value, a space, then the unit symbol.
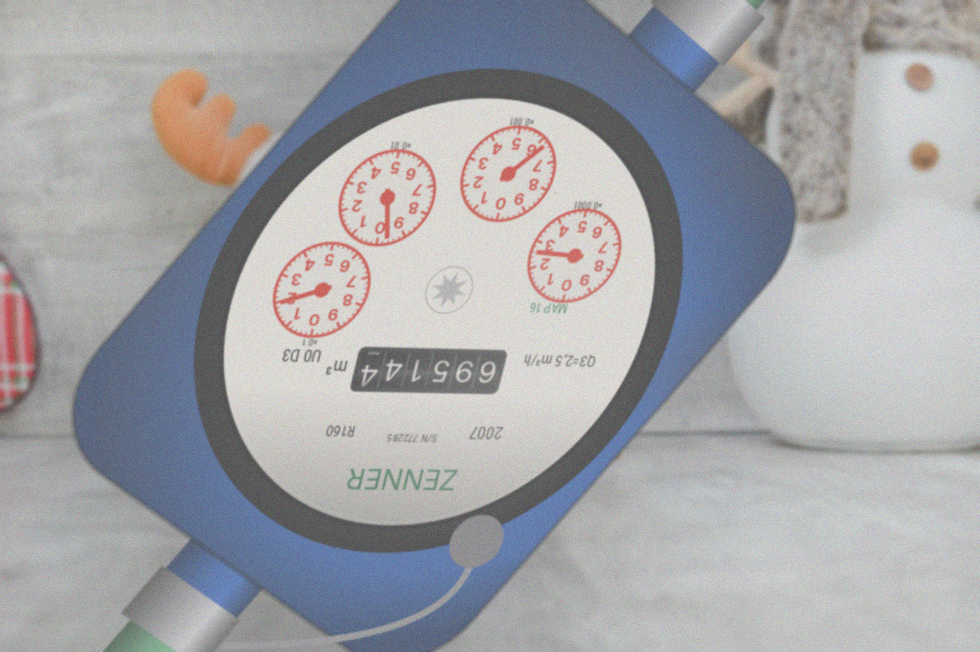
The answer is 695144.1962 m³
